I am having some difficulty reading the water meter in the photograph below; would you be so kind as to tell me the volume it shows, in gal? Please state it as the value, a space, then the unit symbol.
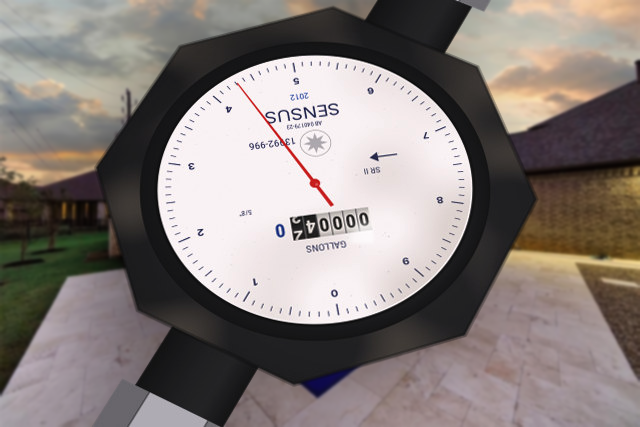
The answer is 424.3 gal
